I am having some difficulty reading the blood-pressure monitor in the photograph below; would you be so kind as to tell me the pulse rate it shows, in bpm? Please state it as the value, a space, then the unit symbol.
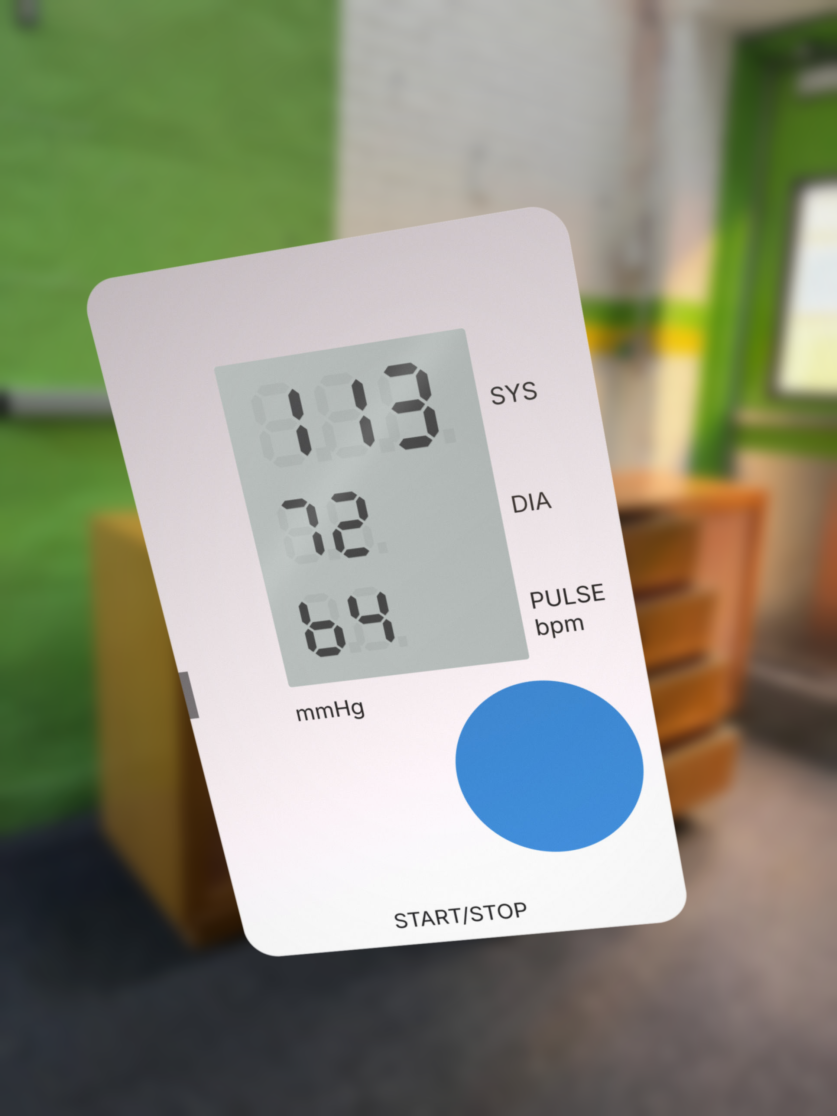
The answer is 64 bpm
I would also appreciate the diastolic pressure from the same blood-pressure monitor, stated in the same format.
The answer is 72 mmHg
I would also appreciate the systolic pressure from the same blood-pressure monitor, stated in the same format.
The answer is 113 mmHg
